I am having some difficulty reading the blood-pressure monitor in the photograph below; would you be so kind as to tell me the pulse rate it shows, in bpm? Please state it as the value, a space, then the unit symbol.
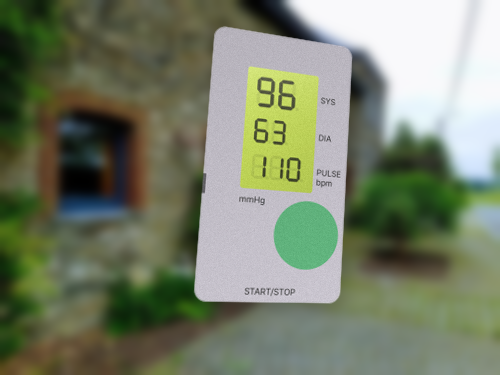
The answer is 110 bpm
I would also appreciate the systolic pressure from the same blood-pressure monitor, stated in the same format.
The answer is 96 mmHg
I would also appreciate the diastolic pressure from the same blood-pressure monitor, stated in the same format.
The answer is 63 mmHg
